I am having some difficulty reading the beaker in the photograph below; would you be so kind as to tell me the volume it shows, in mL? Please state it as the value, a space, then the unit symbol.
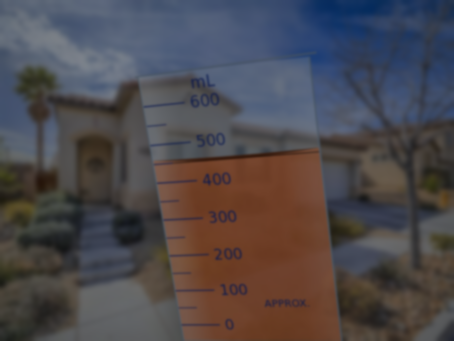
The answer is 450 mL
